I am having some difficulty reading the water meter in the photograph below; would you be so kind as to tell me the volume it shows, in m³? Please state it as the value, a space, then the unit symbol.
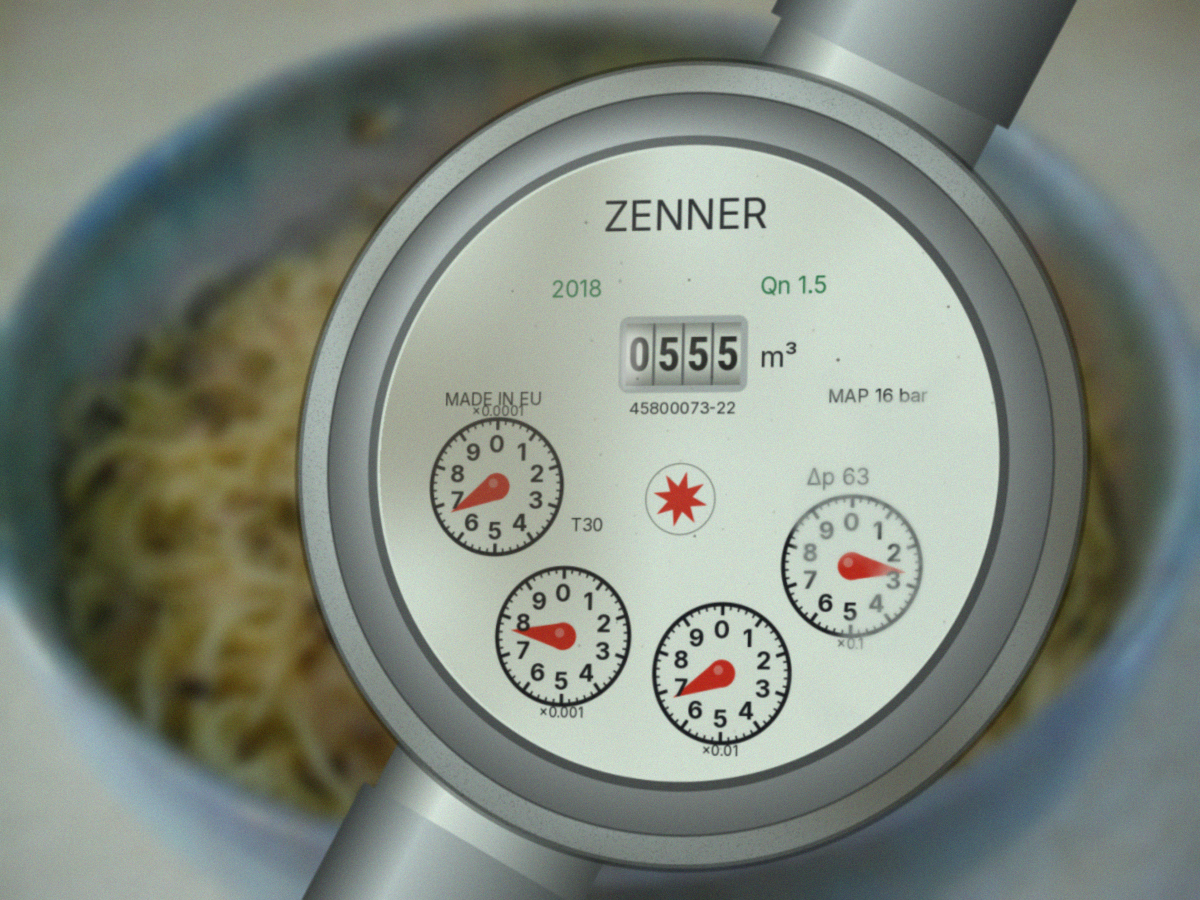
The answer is 555.2676 m³
